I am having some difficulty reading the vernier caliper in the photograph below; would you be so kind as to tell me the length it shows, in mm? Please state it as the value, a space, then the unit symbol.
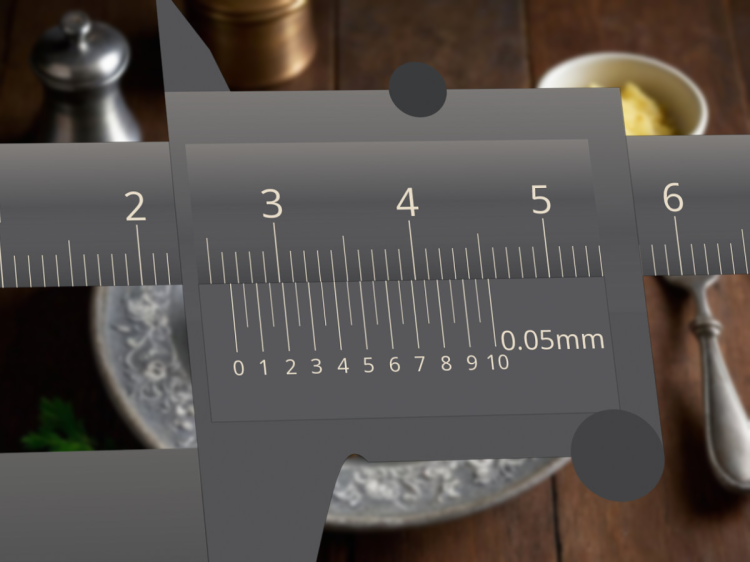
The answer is 26.4 mm
